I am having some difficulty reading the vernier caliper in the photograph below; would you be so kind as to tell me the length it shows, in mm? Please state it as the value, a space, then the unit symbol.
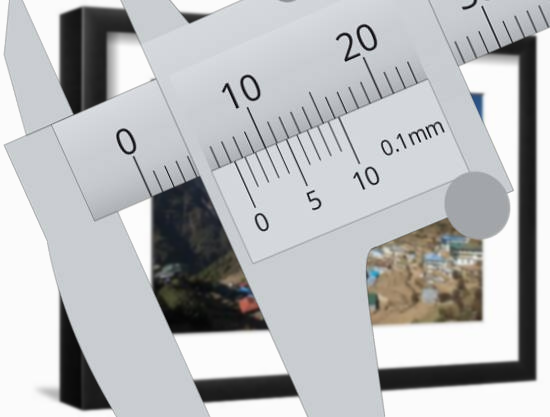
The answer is 7.3 mm
